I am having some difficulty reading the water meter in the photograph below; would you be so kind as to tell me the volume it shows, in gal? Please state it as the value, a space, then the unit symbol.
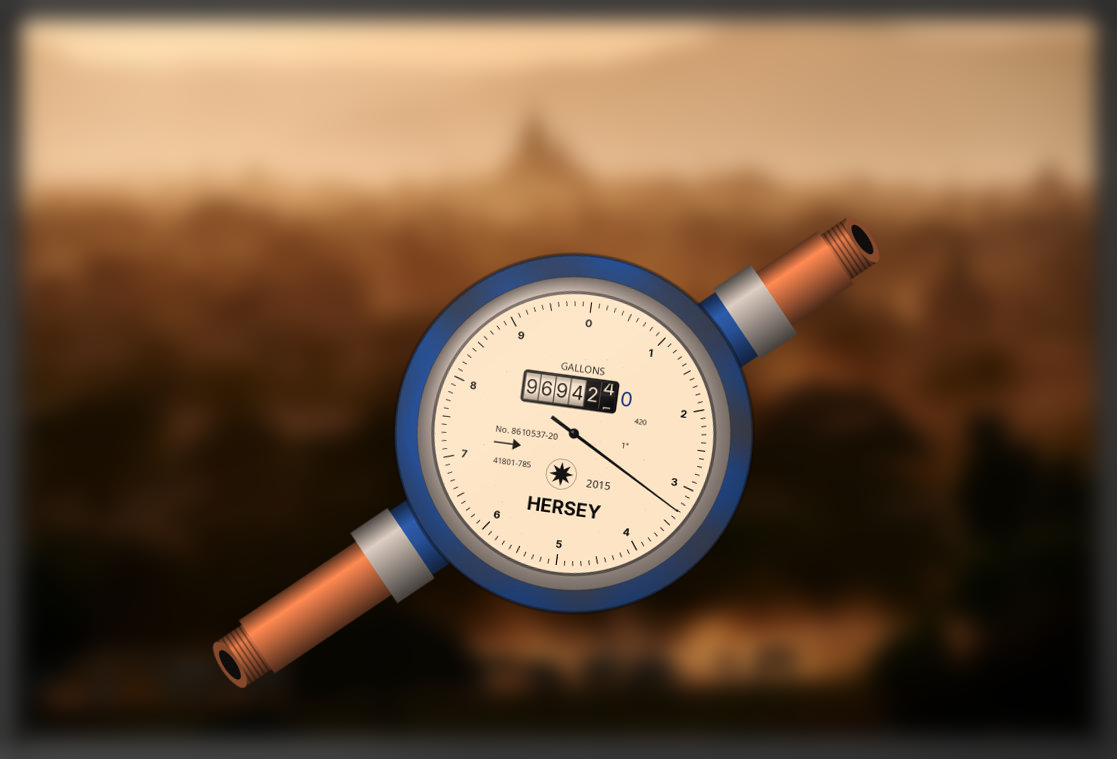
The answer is 9694243.3 gal
